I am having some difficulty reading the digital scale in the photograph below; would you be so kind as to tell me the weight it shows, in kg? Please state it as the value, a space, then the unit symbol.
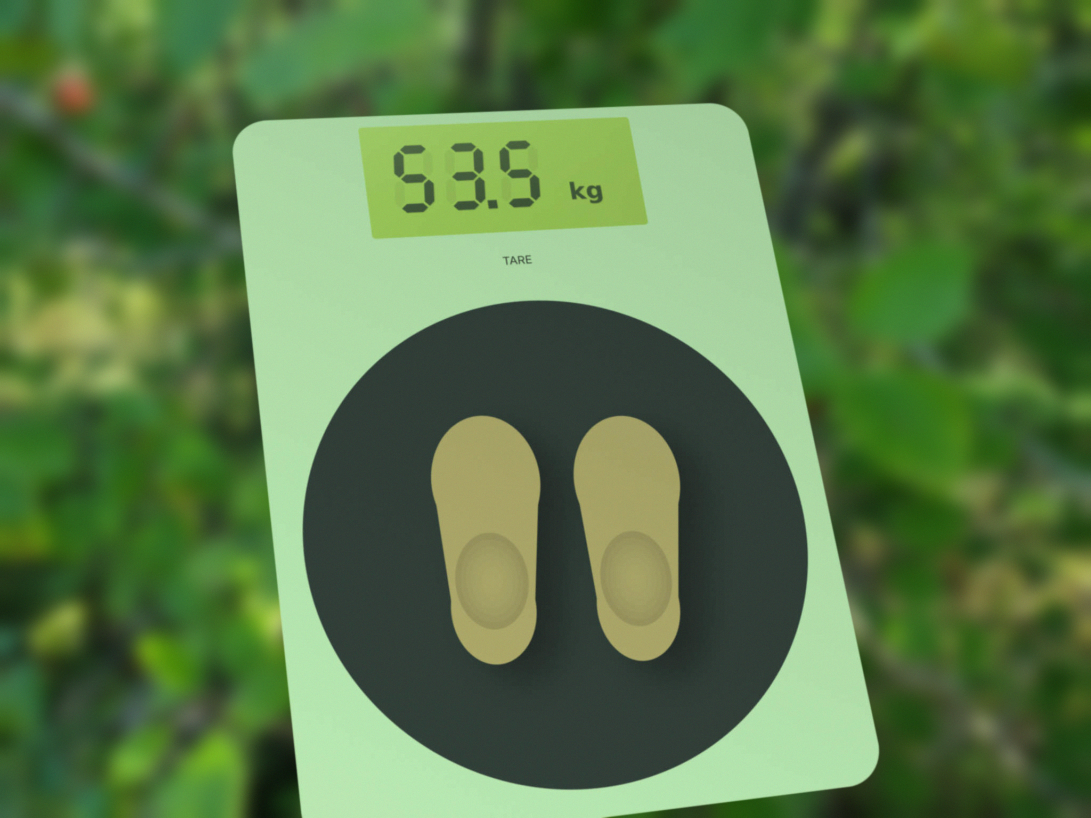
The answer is 53.5 kg
